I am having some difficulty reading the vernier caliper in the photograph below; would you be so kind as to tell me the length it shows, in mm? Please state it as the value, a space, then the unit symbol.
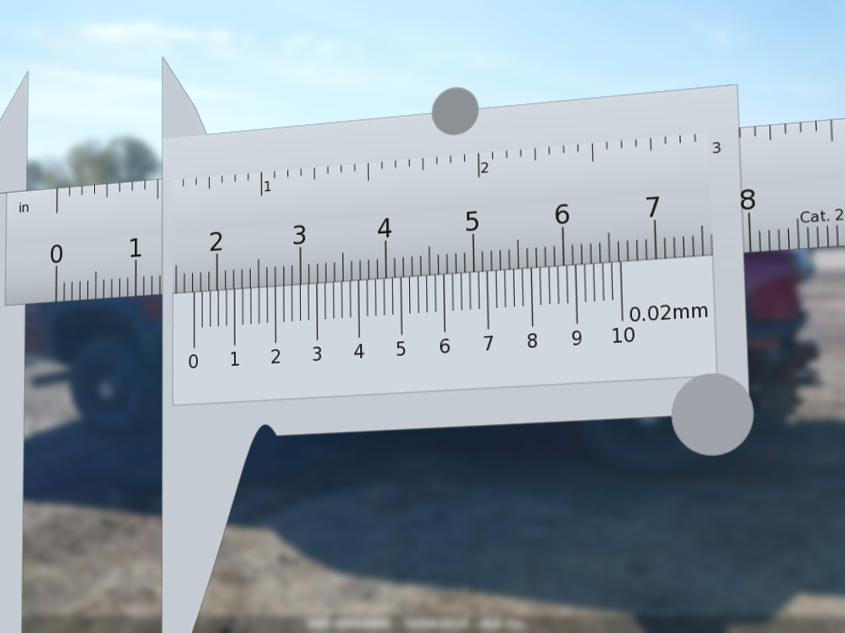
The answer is 17.2 mm
